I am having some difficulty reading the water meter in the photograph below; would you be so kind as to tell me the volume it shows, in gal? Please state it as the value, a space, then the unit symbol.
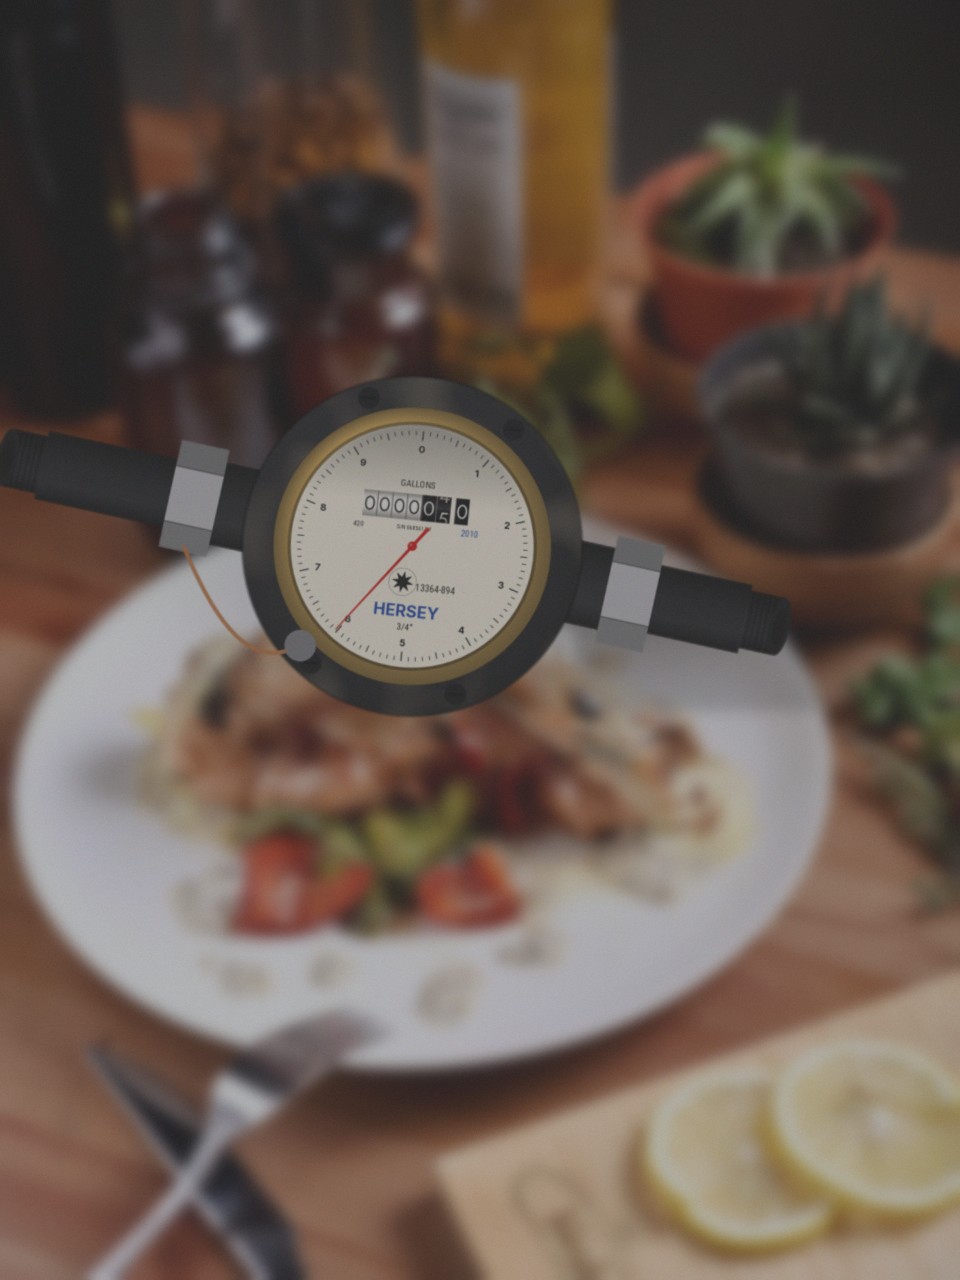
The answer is 46.0 gal
